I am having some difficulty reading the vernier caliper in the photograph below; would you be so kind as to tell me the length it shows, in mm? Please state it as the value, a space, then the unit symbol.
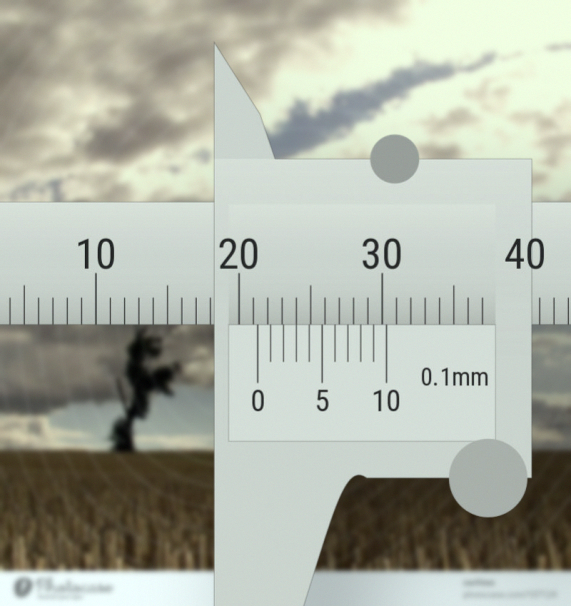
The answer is 21.3 mm
